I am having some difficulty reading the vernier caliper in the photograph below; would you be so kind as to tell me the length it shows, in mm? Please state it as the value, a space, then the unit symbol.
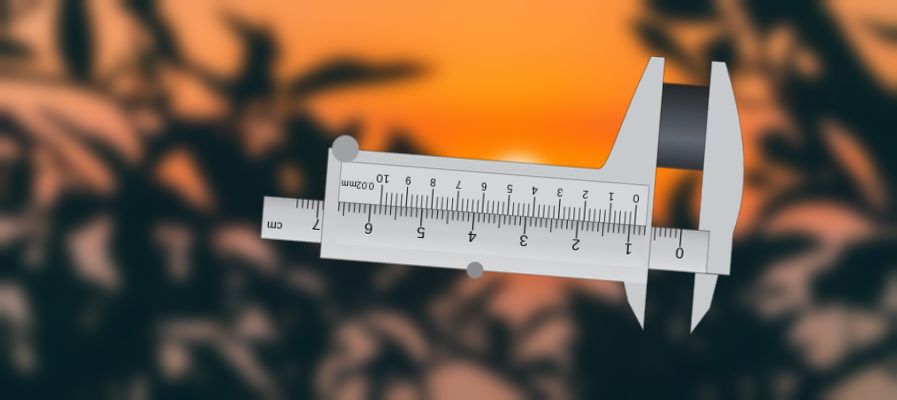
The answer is 9.0 mm
